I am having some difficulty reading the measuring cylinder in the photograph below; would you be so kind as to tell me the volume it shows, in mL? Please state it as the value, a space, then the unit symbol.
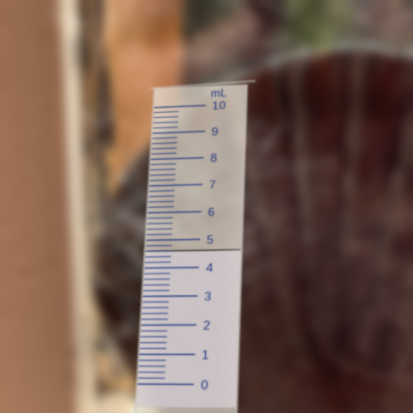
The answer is 4.6 mL
